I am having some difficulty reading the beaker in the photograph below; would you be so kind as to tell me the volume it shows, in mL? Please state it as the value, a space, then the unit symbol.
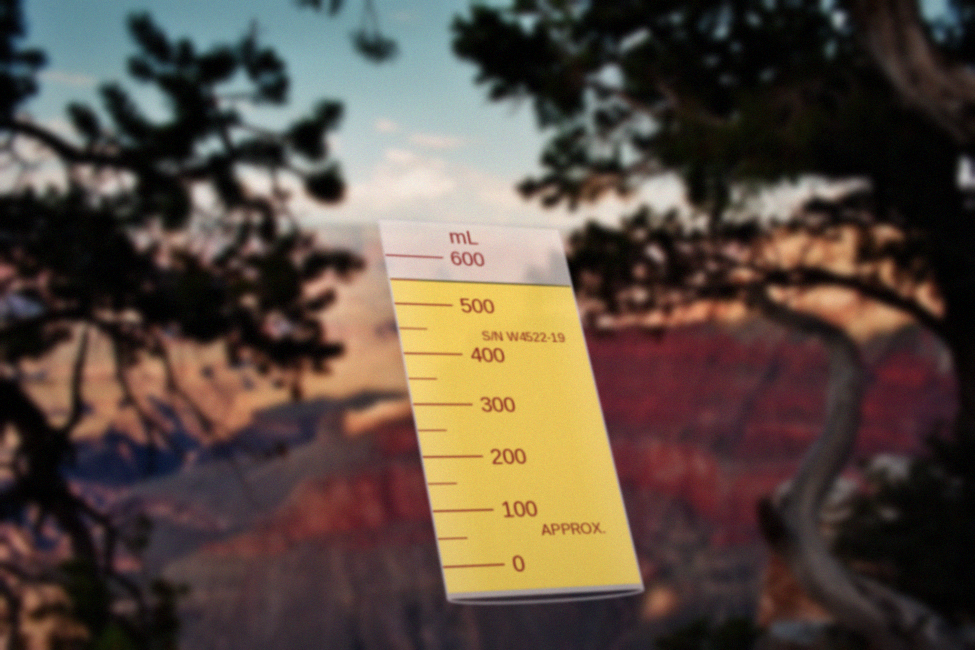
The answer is 550 mL
